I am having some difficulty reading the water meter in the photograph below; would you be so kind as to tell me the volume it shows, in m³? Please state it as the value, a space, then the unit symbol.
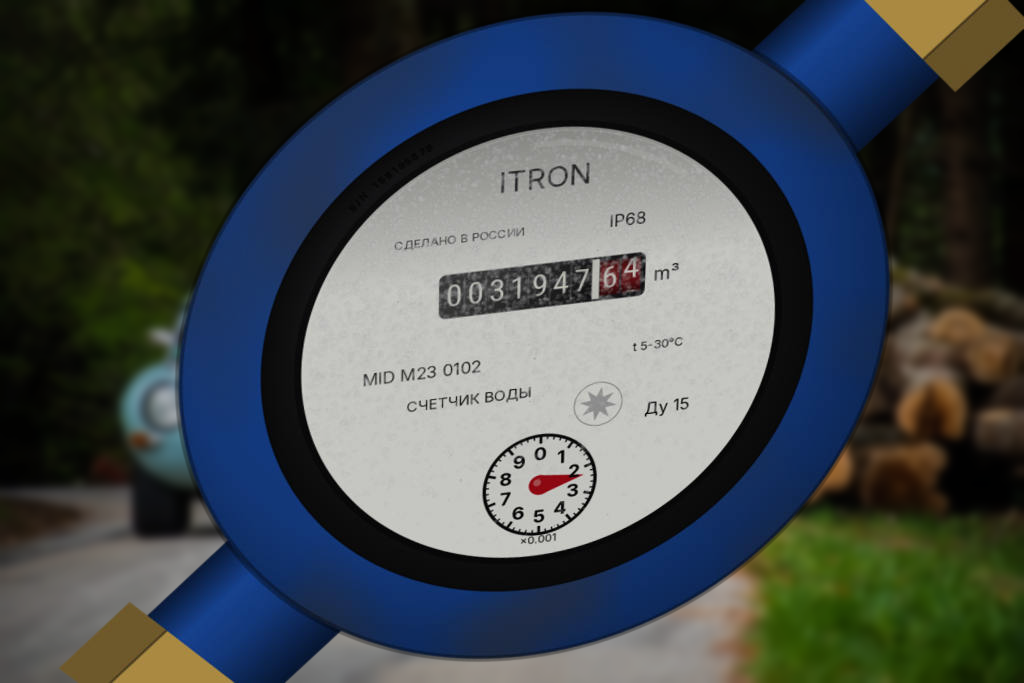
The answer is 31947.642 m³
